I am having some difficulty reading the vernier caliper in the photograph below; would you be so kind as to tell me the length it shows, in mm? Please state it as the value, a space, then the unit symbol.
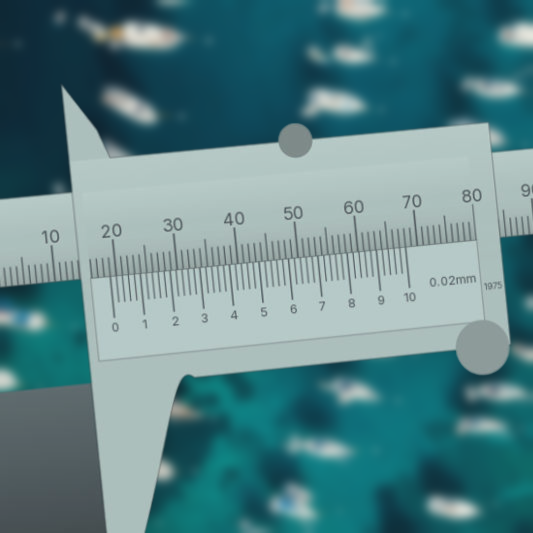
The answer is 19.0 mm
